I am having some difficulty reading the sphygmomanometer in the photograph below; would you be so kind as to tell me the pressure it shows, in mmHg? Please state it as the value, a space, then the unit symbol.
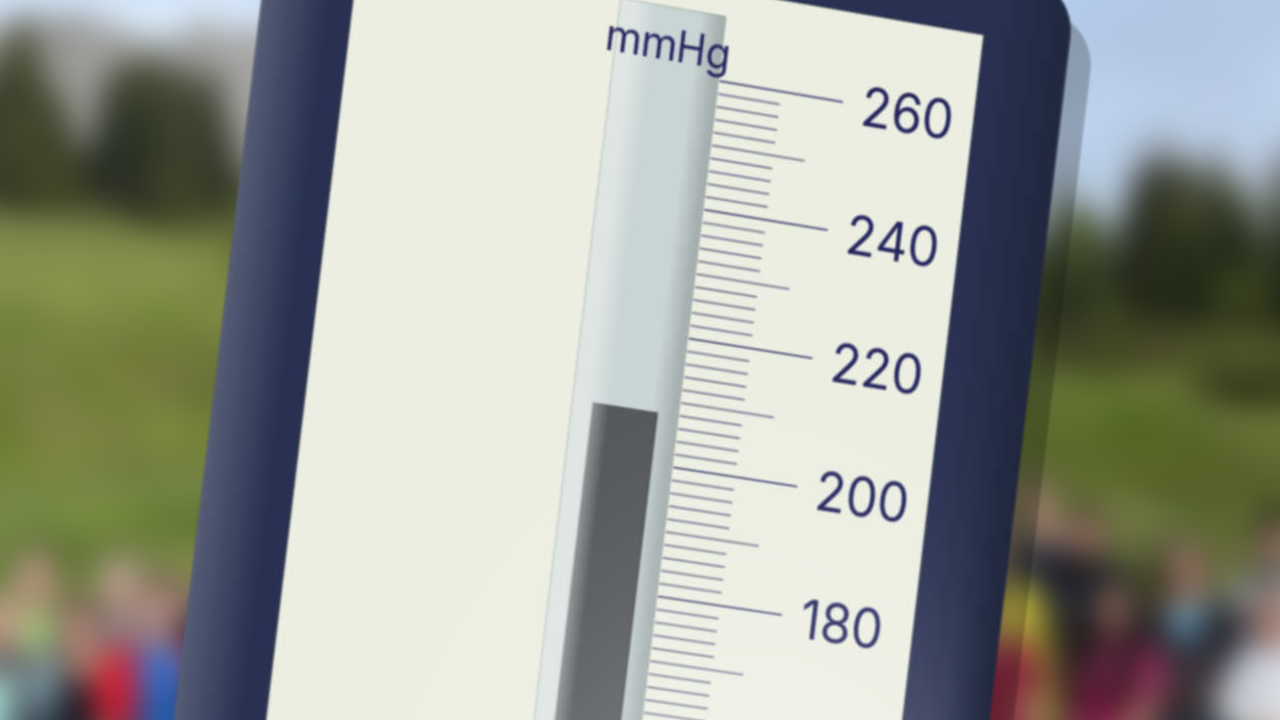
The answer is 208 mmHg
